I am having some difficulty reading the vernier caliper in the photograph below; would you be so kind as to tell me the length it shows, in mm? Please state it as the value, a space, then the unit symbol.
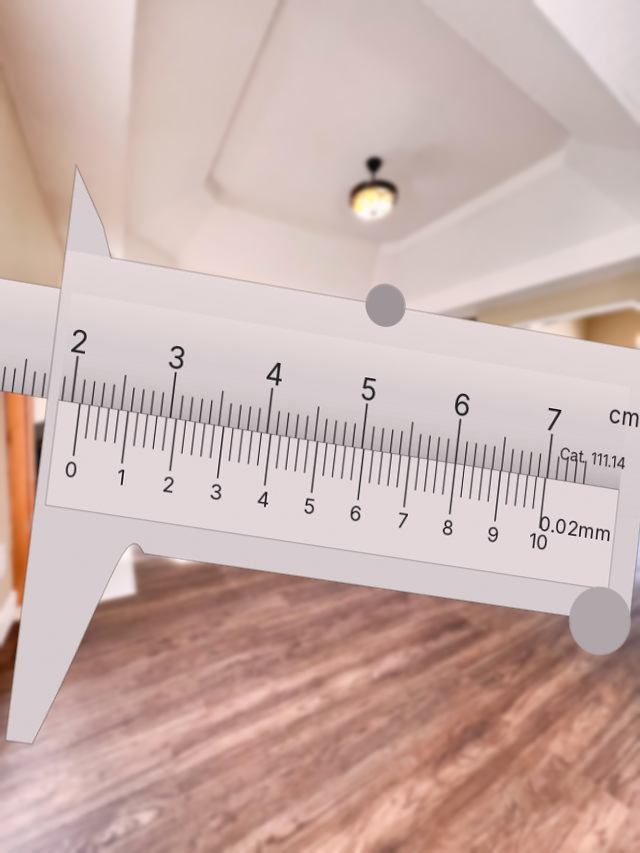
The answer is 20.8 mm
